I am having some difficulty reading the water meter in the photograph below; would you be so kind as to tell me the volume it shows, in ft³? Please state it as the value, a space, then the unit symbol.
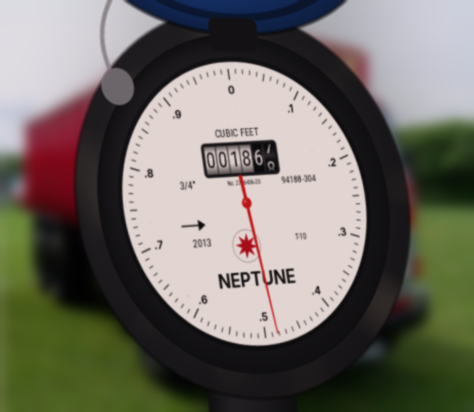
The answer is 1867.48 ft³
